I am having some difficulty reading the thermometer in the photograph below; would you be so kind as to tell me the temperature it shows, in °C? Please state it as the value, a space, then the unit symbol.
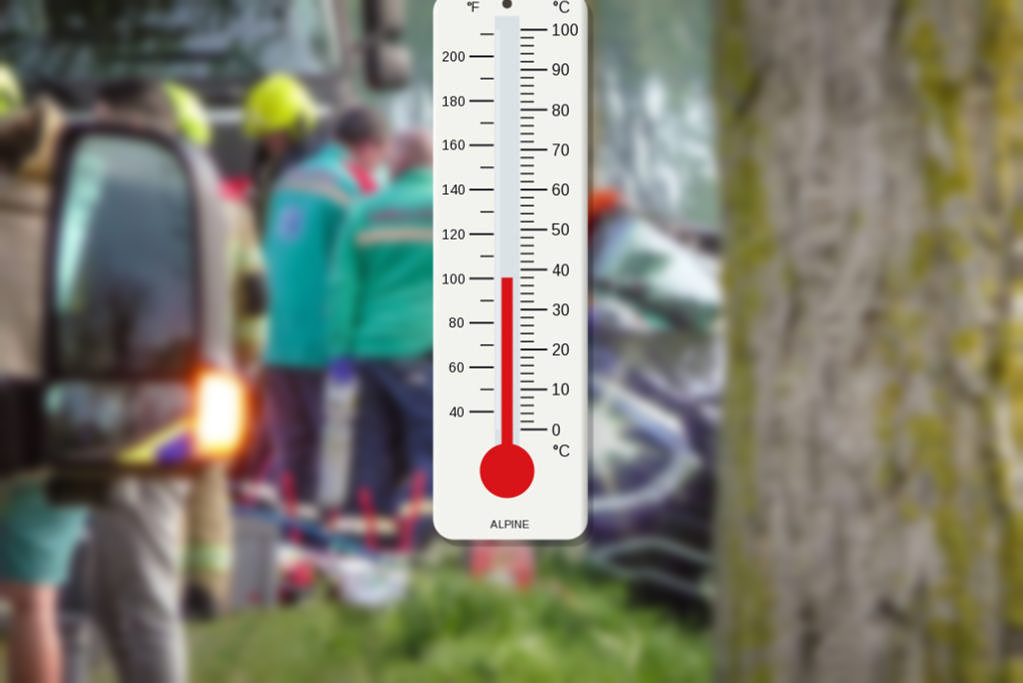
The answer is 38 °C
